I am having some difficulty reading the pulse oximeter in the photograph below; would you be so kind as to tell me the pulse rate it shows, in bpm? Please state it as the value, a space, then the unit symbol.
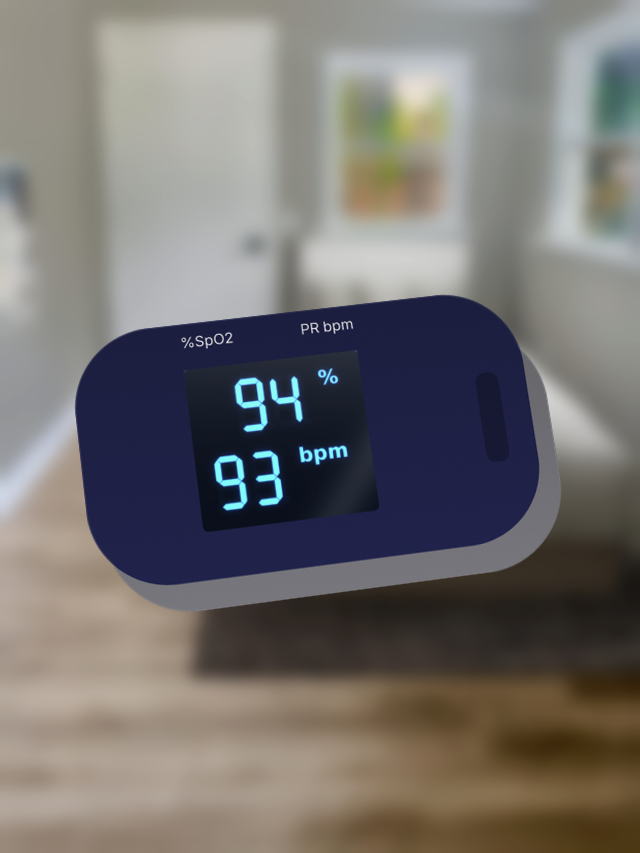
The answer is 93 bpm
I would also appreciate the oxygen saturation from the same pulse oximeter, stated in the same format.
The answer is 94 %
